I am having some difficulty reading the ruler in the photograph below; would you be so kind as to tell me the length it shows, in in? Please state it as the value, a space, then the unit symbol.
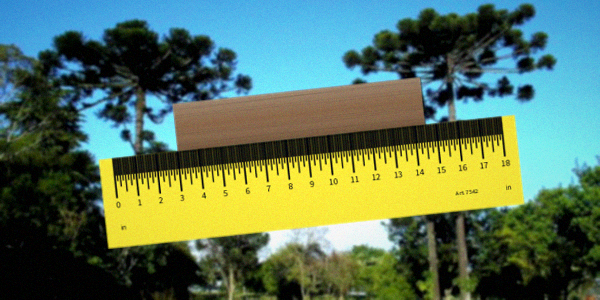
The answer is 11.5 in
